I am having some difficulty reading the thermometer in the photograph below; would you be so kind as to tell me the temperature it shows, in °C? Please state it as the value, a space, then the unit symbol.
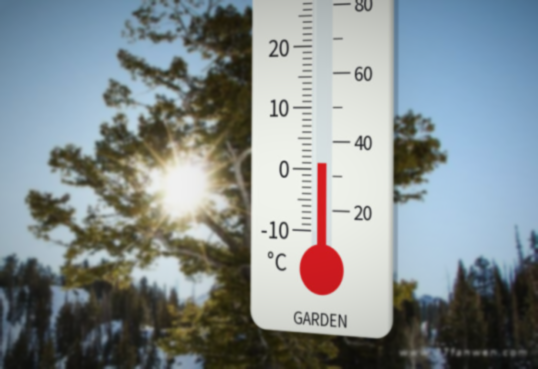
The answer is 1 °C
